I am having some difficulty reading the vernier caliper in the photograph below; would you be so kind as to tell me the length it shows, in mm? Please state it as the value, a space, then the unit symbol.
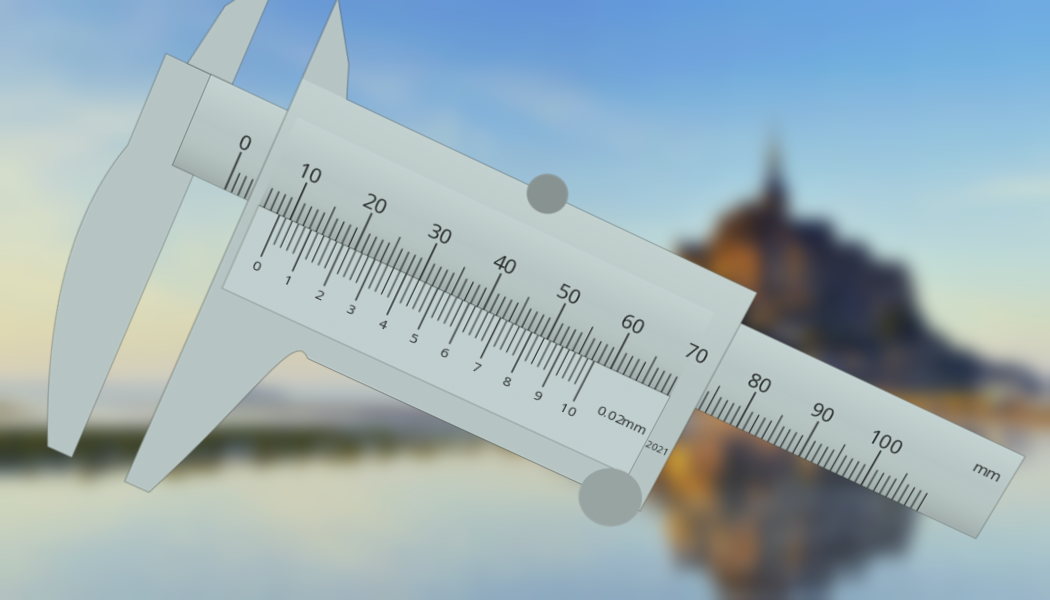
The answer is 8.4 mm
